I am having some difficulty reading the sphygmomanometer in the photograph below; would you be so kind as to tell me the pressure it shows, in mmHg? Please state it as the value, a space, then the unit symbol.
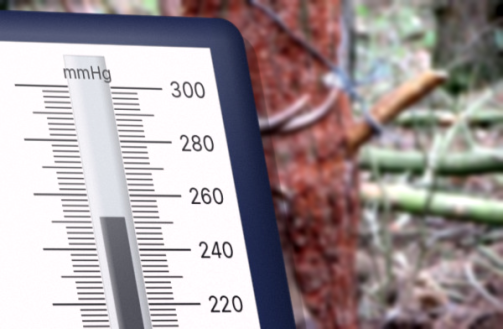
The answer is 252 mmHg
